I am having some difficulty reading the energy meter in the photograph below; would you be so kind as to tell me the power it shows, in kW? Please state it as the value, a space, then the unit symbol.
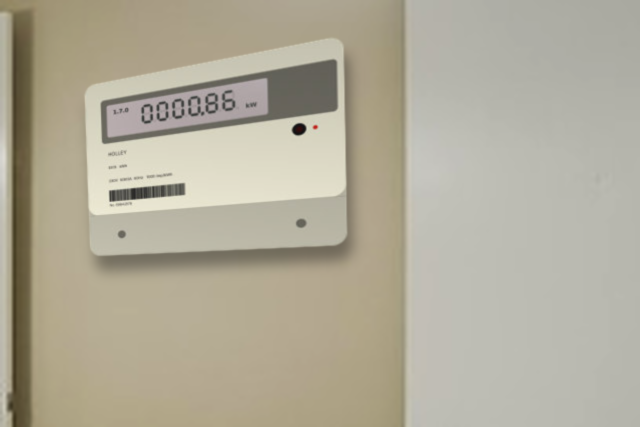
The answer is 0.86 kW
